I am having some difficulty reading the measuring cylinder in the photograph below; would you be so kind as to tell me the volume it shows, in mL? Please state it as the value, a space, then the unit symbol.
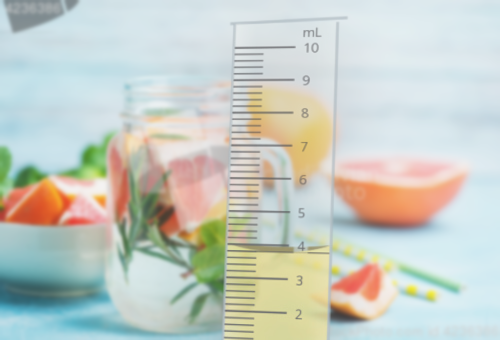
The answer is 3.8 mL
